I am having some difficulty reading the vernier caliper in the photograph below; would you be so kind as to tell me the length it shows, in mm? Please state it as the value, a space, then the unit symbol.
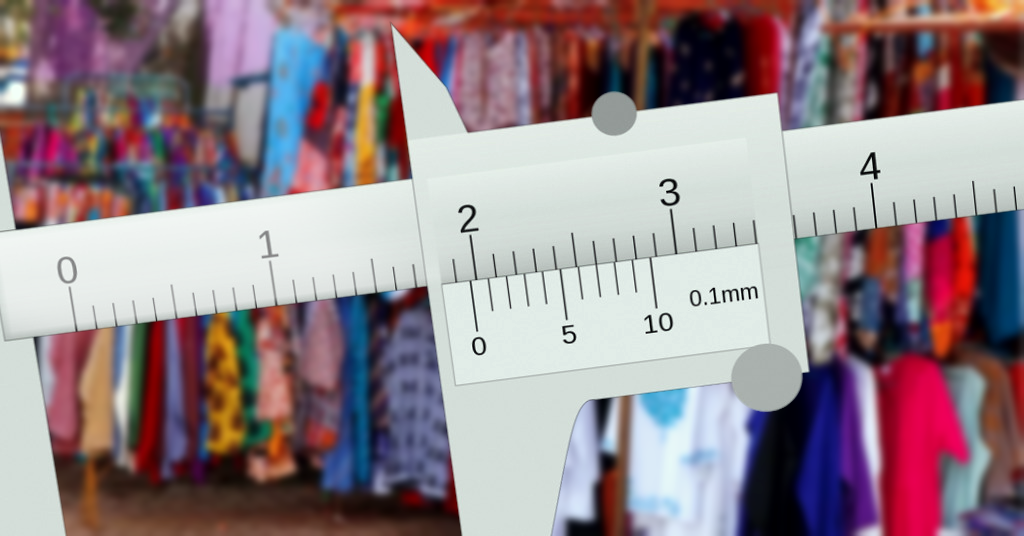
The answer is 19.7 mm
